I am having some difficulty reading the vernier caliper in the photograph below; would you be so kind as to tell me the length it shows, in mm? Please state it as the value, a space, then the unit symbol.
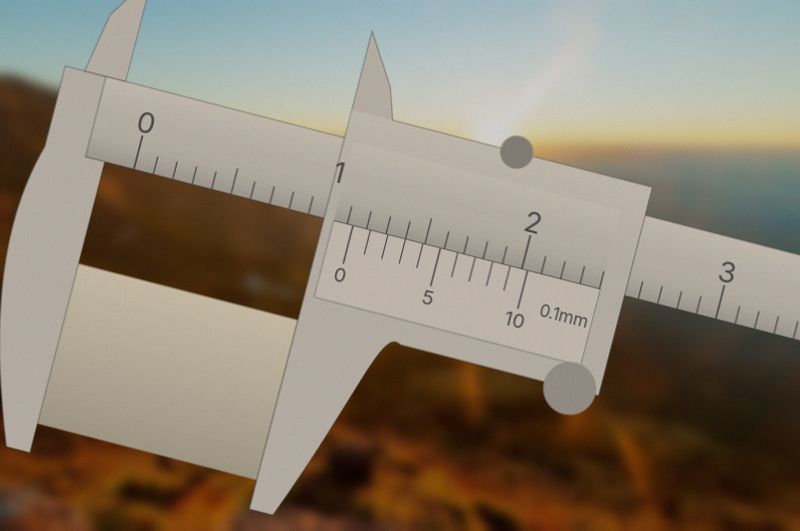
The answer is 11.3 mm
